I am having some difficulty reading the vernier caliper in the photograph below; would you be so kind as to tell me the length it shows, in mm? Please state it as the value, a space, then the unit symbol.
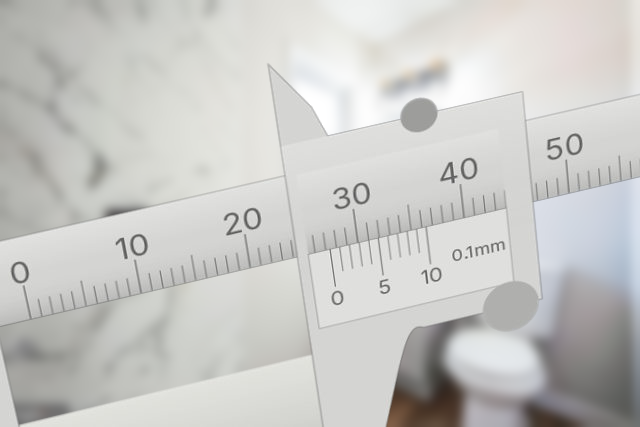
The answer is 27.4 mm
